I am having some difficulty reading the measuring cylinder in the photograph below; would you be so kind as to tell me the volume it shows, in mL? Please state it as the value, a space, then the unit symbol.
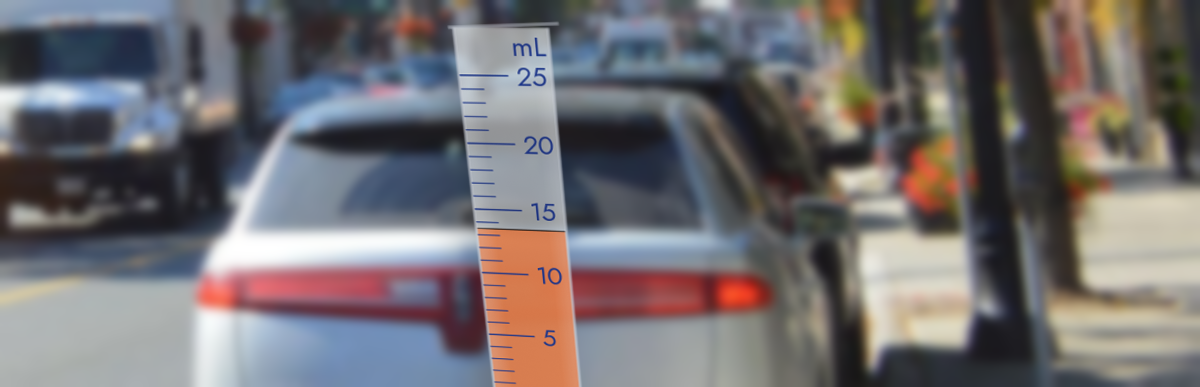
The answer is 13.5 mL
